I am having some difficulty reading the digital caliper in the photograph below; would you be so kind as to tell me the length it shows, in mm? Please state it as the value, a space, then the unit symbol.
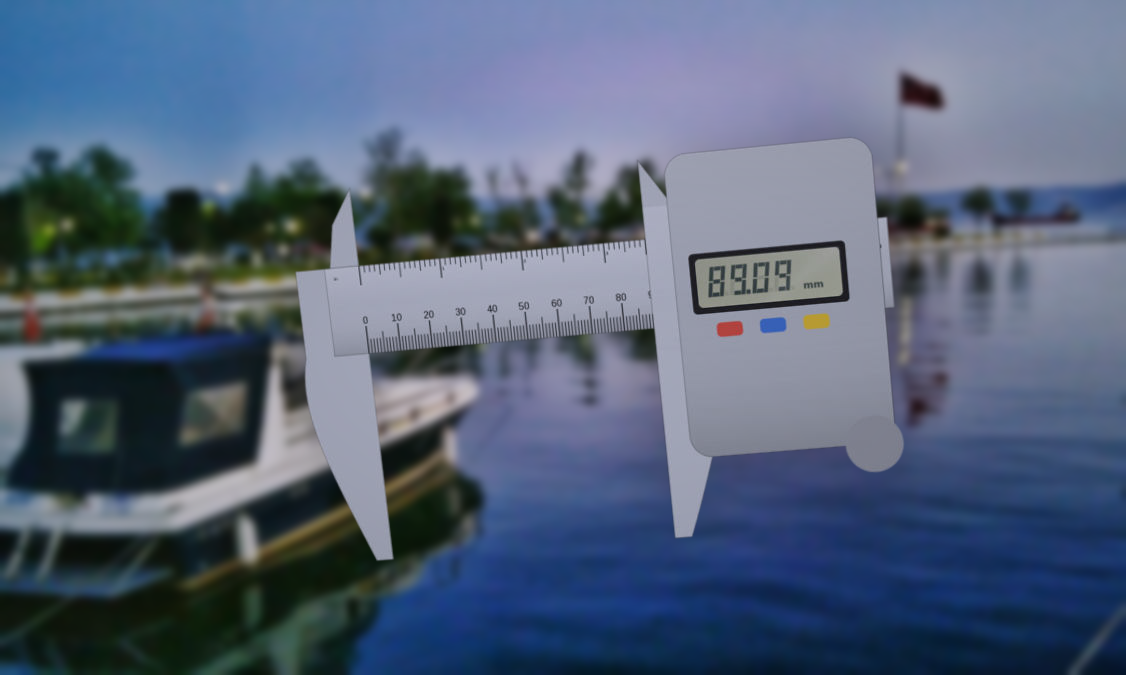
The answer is 89.09 mm
